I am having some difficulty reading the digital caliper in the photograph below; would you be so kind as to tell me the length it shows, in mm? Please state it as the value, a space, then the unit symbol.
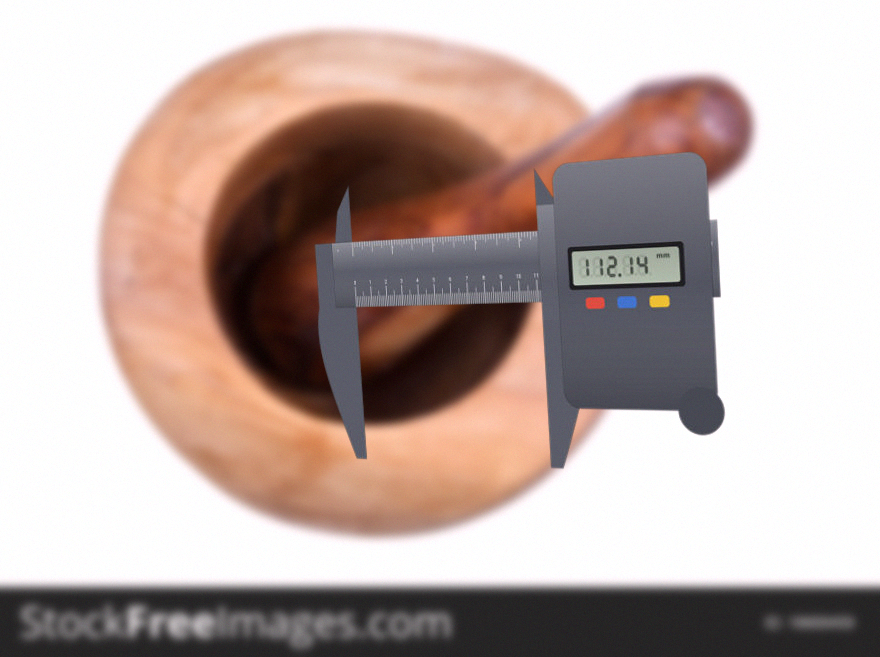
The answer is 112.14 mm
